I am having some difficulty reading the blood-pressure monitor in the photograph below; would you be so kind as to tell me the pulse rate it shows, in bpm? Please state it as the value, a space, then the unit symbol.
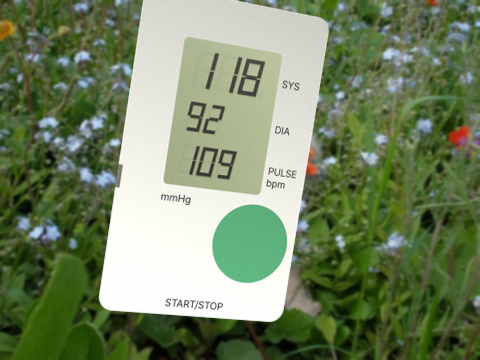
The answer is 109 bpm
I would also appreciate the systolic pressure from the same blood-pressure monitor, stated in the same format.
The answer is 118 mmHg
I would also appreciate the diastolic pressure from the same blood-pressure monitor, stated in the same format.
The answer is 92 mmHg
